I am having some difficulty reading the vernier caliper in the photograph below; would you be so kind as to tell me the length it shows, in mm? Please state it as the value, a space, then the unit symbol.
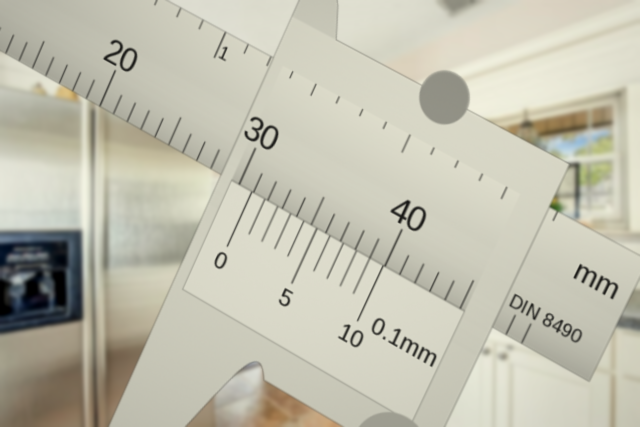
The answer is 30.9 mm
